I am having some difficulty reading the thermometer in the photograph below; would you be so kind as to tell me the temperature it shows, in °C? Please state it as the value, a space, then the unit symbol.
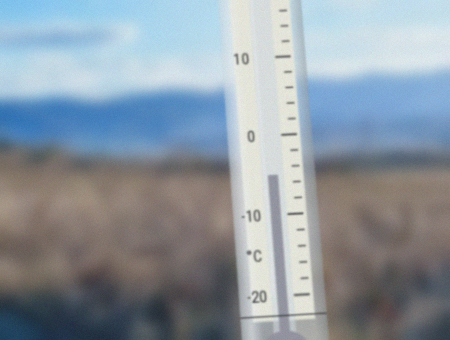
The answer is -5 °C
